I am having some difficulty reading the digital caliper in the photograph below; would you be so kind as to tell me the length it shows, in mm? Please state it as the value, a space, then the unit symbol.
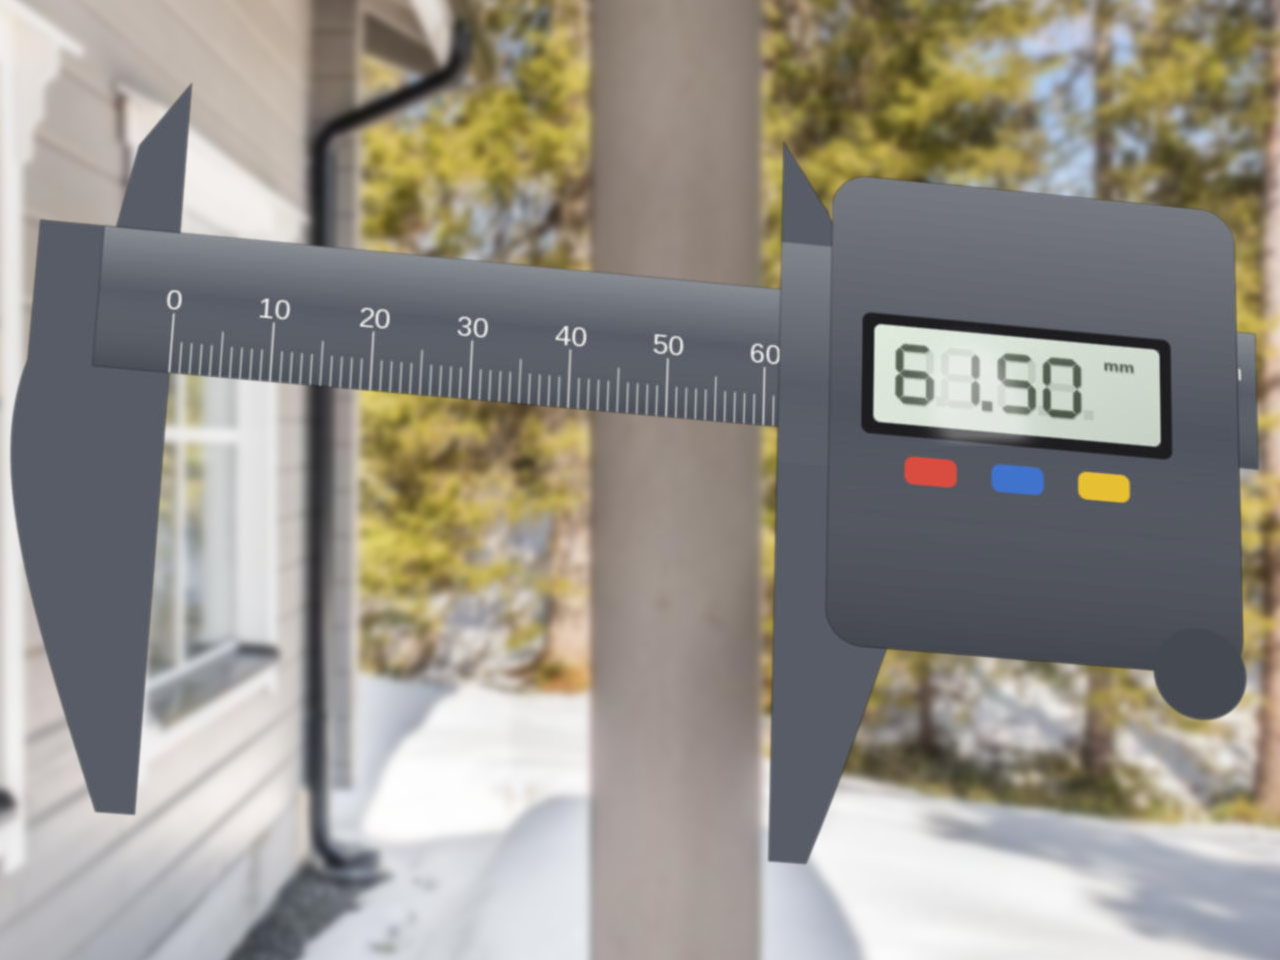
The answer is 61.50 mm
